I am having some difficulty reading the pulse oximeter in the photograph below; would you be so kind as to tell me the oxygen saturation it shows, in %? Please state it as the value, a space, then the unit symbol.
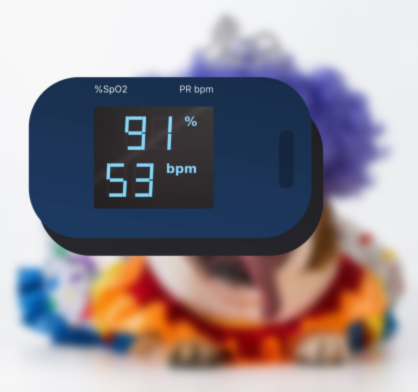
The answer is 91 %
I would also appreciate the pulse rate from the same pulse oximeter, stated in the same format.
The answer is 53 bpm
